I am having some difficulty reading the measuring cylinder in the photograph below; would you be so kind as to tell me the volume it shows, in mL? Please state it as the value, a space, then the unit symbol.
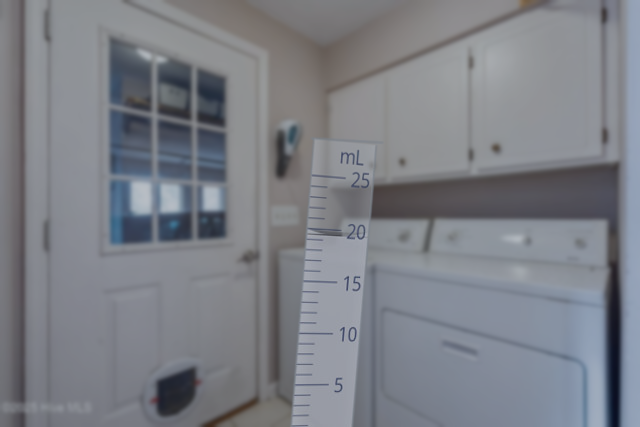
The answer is 19.5 mL
